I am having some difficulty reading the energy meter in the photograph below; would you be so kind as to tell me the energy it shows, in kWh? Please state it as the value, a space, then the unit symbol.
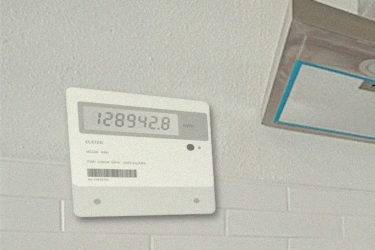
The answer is 128942.8 kWh
